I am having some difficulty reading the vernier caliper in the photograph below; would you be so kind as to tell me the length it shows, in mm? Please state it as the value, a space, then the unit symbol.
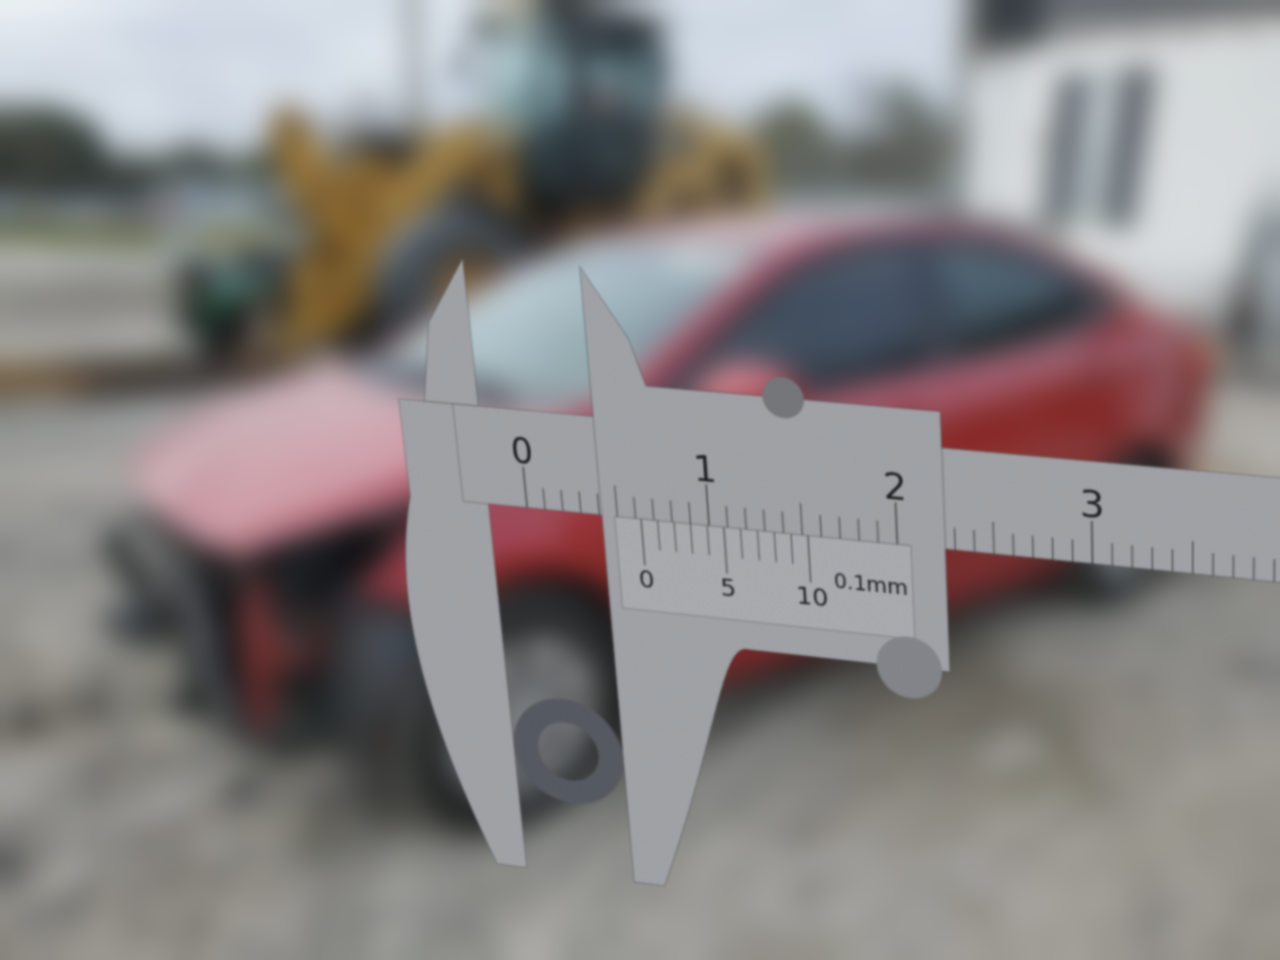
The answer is 6.3 mm
